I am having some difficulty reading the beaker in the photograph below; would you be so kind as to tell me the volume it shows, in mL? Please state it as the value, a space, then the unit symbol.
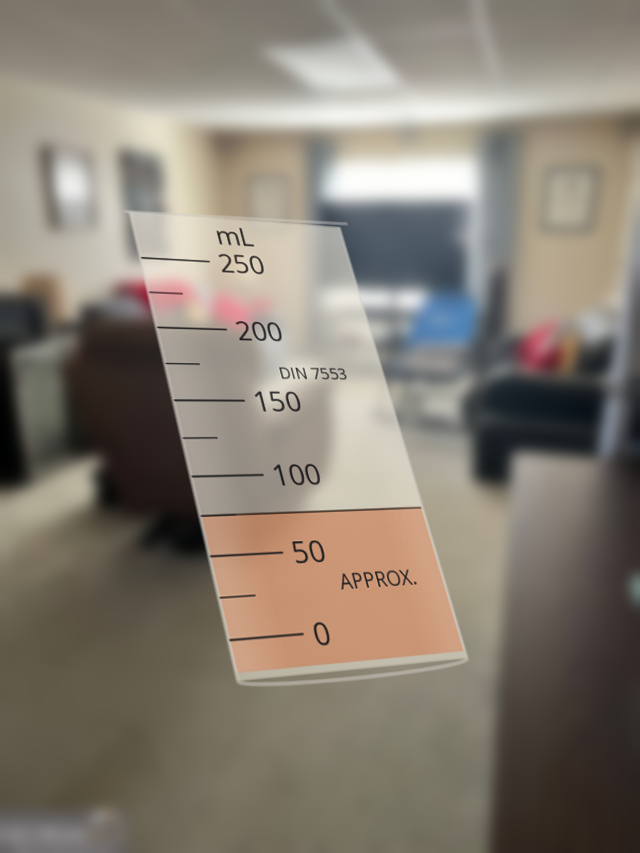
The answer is 75 mL
